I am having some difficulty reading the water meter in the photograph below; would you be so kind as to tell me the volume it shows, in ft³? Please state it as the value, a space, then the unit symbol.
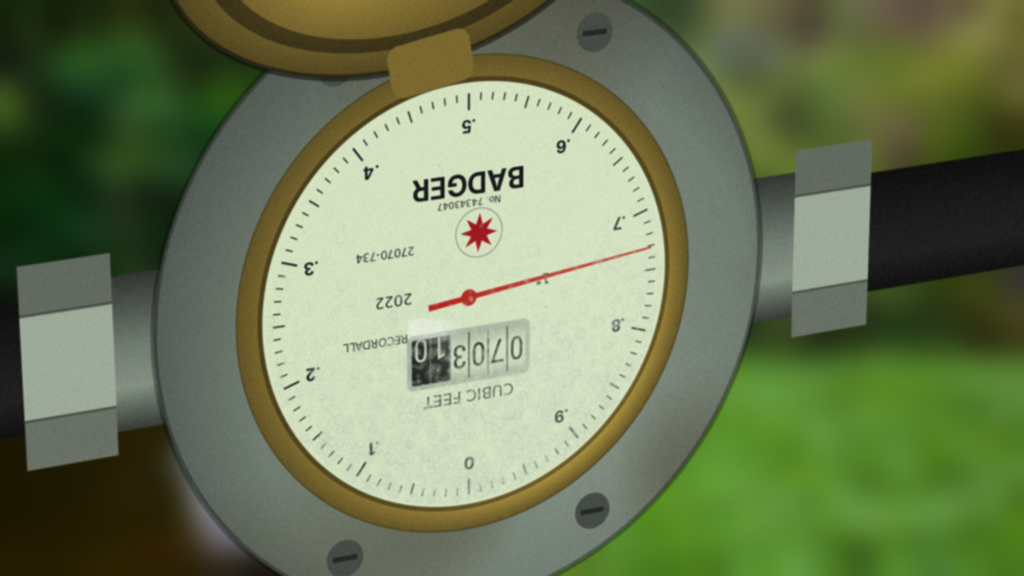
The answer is 70309.73 ft³
